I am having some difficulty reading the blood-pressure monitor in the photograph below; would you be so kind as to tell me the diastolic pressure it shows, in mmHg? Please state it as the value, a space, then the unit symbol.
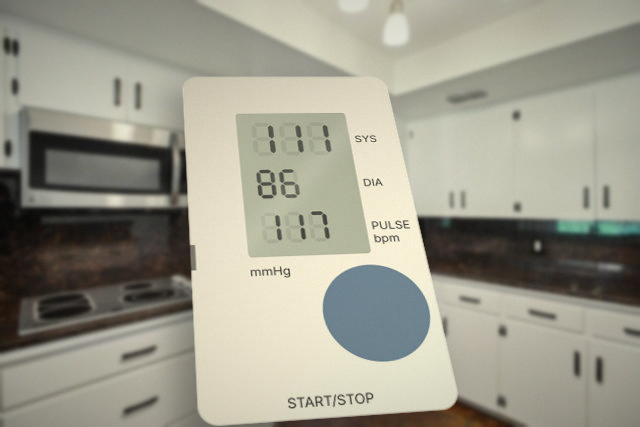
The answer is 86 mmHg
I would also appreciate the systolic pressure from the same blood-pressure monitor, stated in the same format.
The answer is 111 mmHg
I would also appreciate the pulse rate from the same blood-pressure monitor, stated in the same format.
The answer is 117 bpm
